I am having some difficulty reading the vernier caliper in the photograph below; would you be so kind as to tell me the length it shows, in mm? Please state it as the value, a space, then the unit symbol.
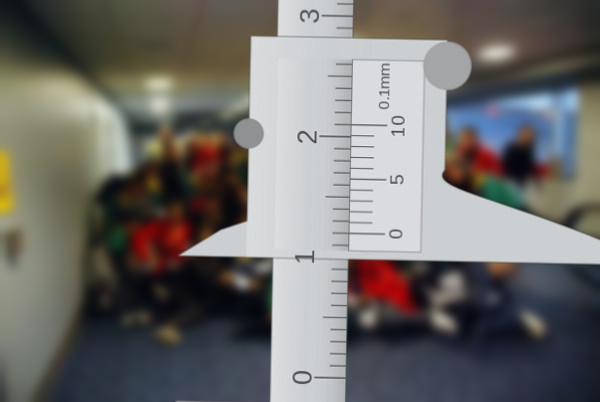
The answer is 12.0 mm
